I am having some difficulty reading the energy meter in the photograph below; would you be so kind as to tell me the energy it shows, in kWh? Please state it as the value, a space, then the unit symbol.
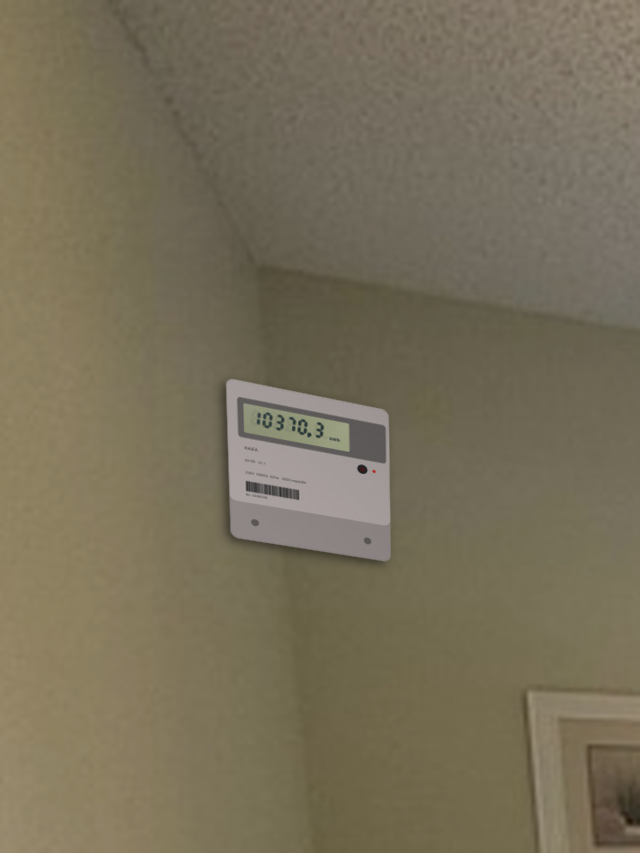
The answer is 10370.3 kWh
